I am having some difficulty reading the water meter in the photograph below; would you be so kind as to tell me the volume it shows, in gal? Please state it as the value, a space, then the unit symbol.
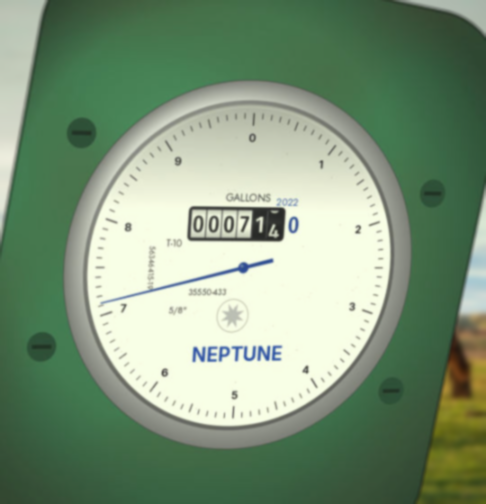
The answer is 7137.1 gal
